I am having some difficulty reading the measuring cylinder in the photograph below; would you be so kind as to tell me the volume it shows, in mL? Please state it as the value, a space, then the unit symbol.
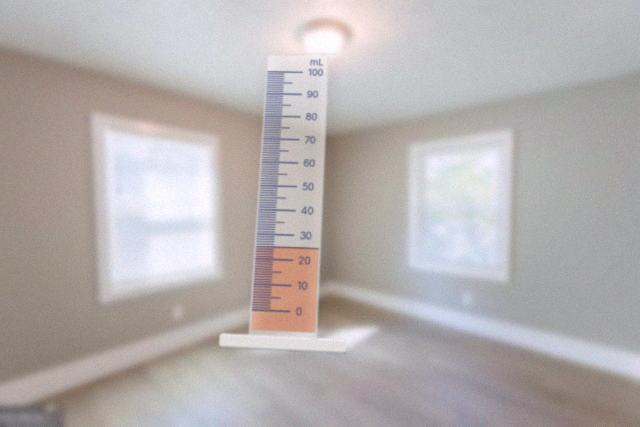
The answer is 25 mL
